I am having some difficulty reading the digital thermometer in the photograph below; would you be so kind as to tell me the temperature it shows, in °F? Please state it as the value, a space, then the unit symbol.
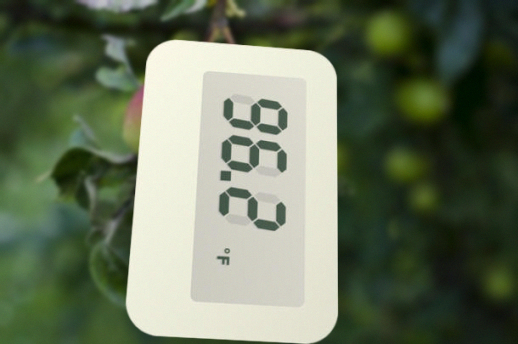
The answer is 96.2 °F
